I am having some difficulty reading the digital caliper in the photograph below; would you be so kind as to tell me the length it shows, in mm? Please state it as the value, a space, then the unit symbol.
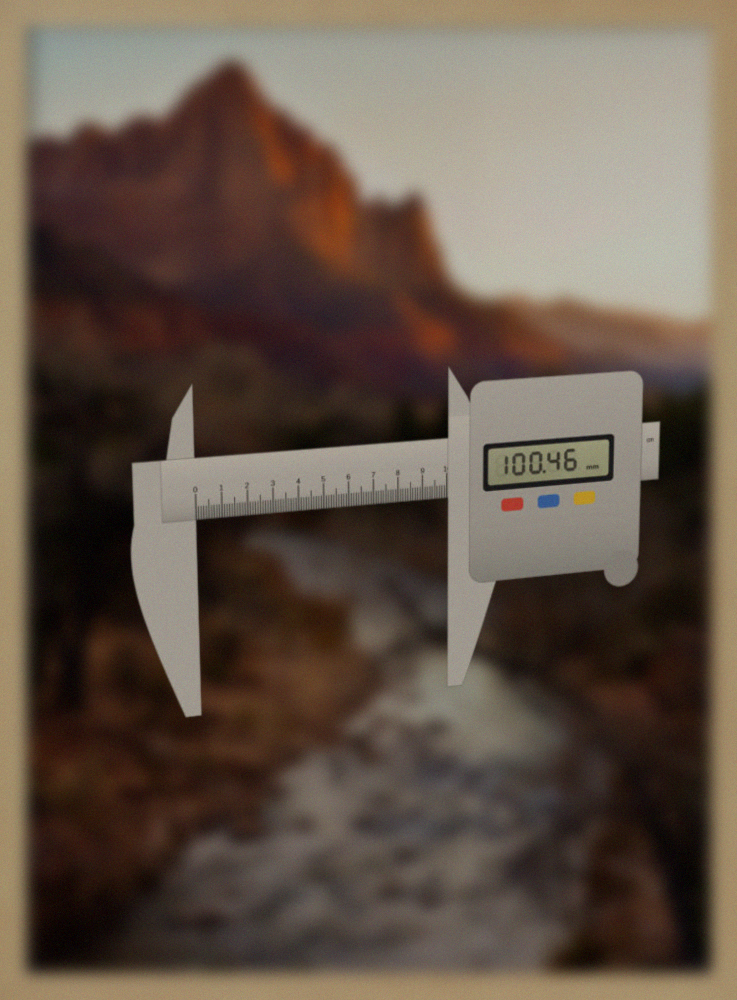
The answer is 100.46 mm
